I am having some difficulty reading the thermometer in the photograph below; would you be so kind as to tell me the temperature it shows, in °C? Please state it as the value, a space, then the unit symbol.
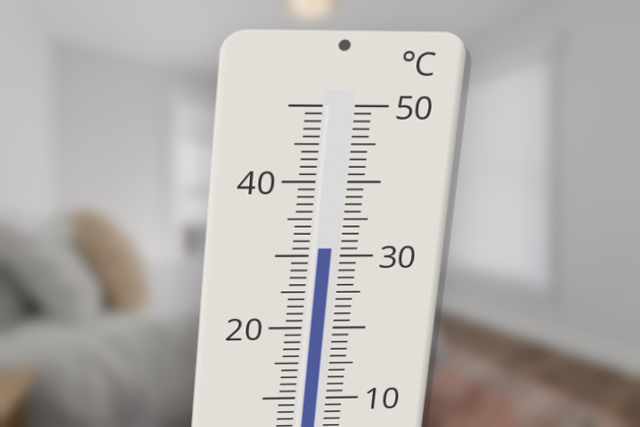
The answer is 31 °C
